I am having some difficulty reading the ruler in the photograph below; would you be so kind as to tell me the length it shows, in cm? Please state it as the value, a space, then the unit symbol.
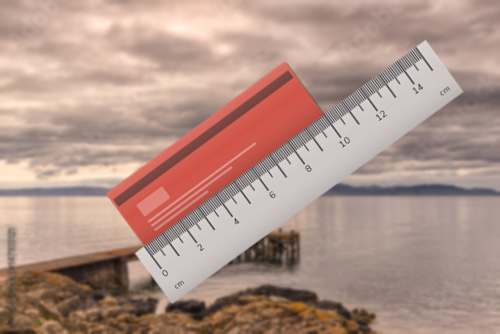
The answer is 10 cm
